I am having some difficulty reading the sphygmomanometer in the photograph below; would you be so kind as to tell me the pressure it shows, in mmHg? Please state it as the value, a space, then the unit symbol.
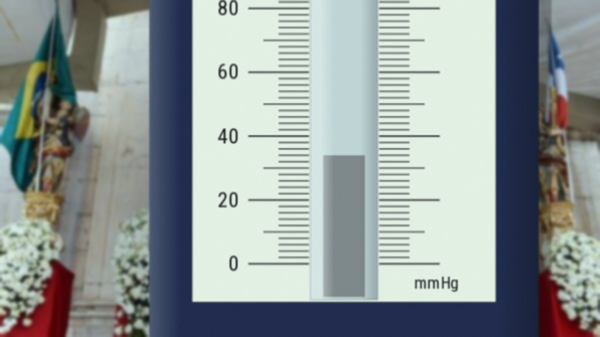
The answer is 34 mmHg
